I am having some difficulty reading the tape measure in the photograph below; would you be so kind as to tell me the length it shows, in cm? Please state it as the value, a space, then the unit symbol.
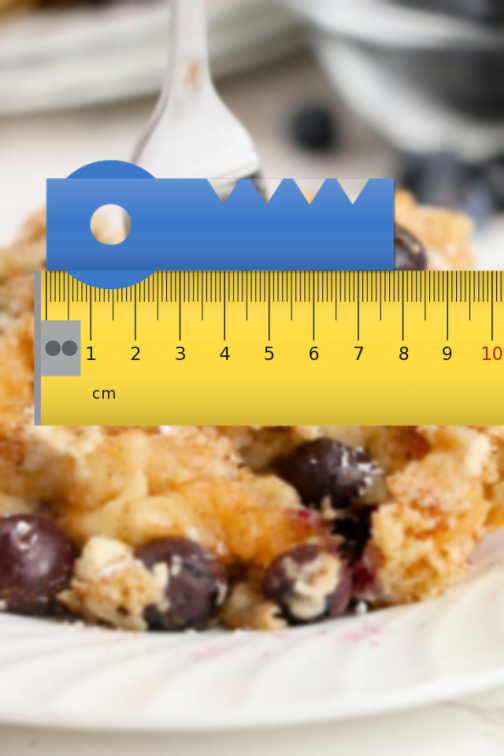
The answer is 7.8 cm
